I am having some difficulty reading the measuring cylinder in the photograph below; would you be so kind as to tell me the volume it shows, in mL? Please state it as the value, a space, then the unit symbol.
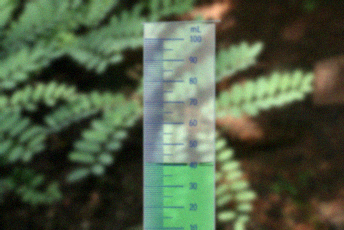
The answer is 40 mL
